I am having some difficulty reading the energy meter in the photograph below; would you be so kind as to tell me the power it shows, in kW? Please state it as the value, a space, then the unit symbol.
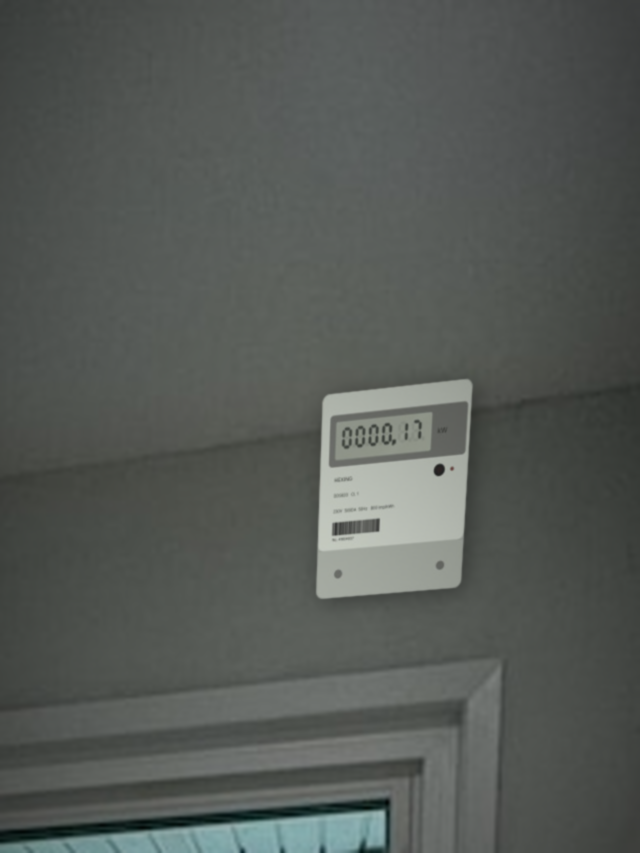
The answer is 0.17 kW
